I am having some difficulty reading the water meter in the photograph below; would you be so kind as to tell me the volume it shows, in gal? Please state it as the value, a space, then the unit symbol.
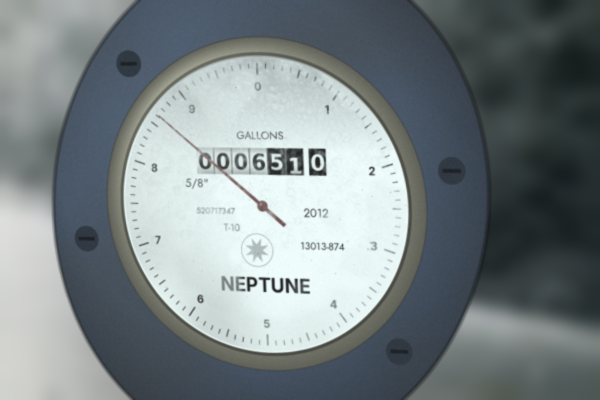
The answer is 6508.6 gal
